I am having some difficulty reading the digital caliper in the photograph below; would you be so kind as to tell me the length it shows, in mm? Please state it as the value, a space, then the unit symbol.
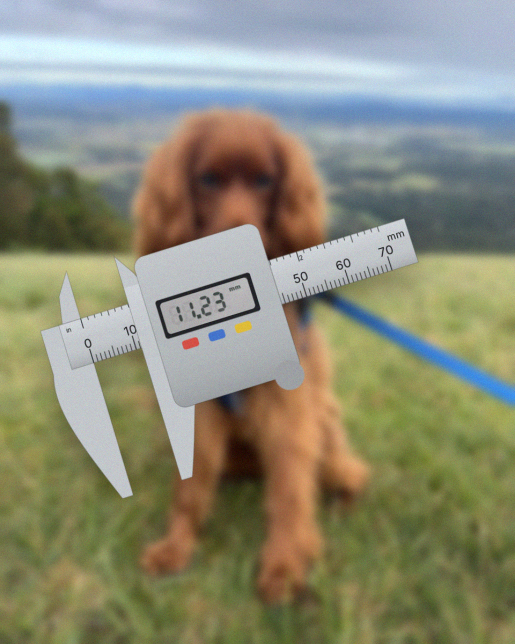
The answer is 11.23 mm
